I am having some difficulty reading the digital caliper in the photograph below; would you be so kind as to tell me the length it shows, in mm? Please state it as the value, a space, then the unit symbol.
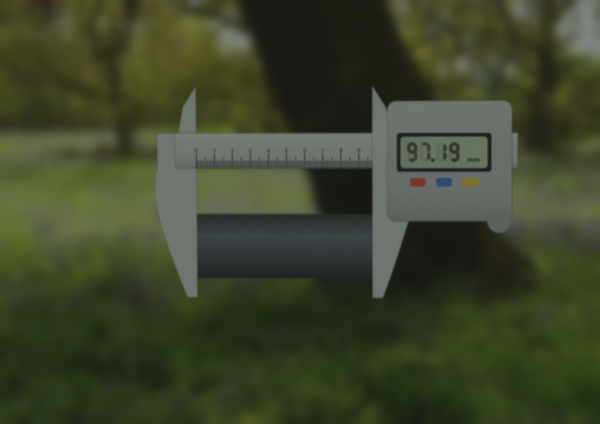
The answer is 97.19 mm
